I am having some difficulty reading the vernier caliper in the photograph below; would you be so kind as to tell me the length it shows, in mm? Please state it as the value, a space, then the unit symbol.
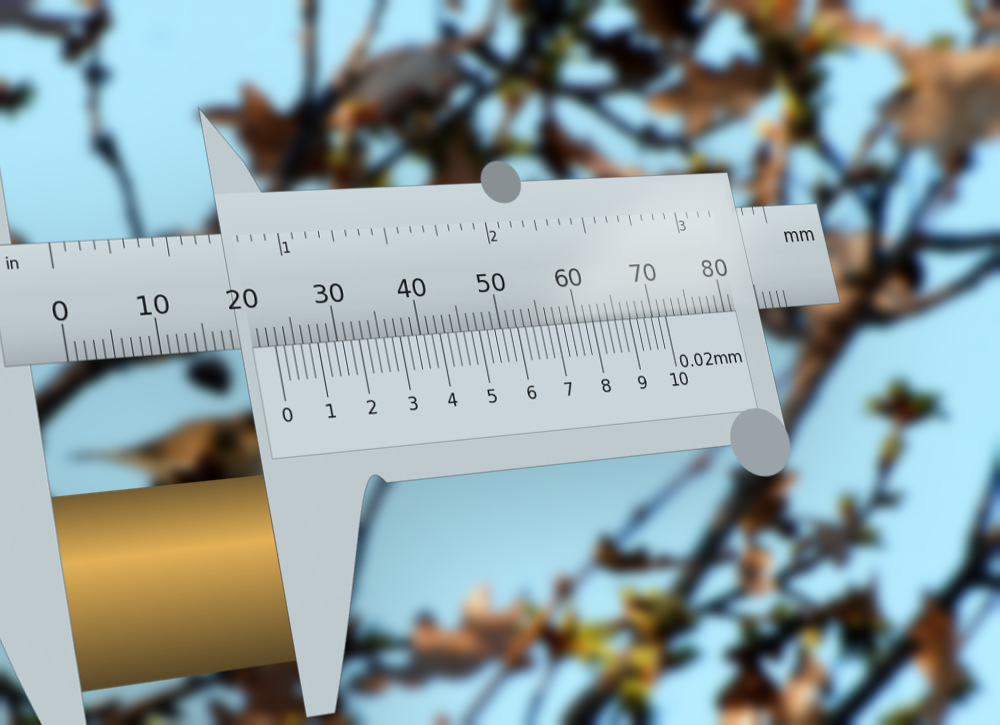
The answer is 22.8 mm
